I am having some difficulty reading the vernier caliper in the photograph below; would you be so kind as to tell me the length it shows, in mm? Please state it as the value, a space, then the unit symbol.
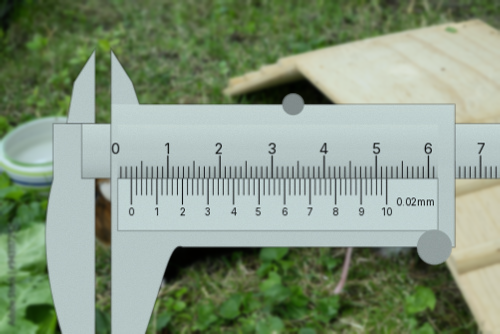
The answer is 3.0 mm
